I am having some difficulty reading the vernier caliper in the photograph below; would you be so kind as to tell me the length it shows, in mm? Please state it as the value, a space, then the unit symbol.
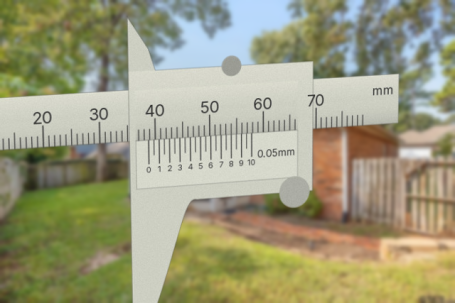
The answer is 38.8 mm
